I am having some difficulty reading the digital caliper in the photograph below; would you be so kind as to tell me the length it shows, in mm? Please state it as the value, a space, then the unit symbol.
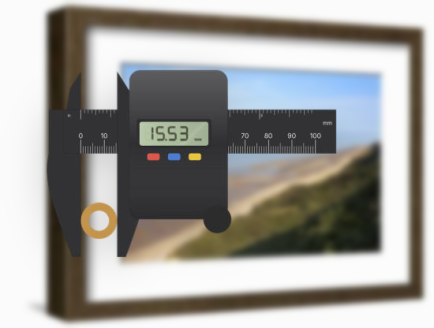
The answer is 15.53 mm
